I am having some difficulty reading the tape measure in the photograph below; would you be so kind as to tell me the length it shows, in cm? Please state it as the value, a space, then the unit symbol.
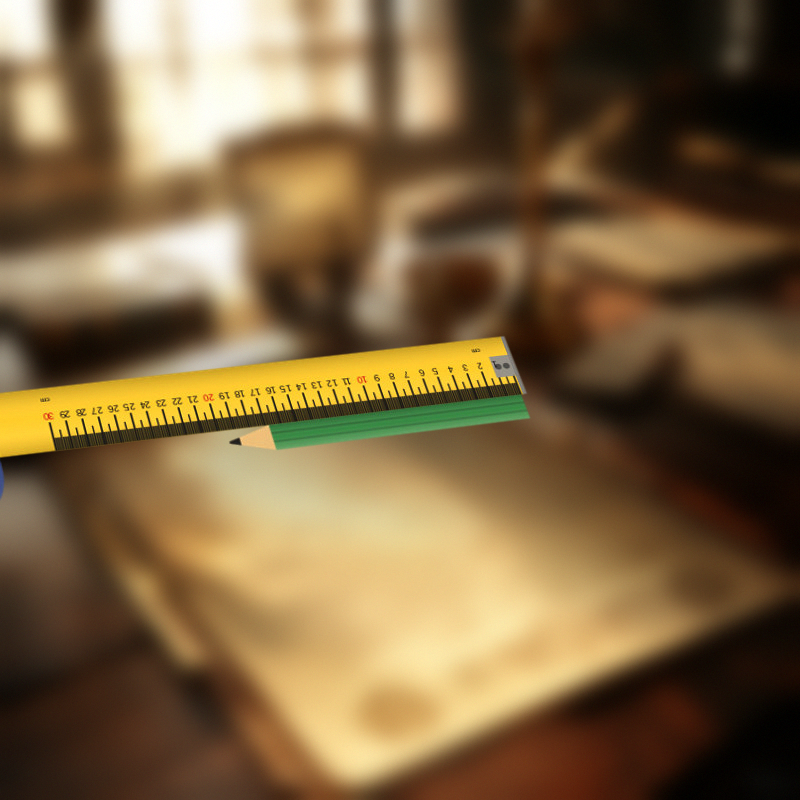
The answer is 19.5 cm
